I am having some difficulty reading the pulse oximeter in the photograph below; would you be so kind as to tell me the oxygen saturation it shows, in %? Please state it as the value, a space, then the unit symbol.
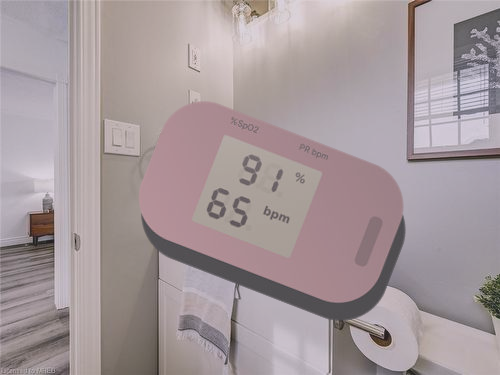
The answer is 91 %
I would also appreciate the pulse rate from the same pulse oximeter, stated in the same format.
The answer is 65 bpm
